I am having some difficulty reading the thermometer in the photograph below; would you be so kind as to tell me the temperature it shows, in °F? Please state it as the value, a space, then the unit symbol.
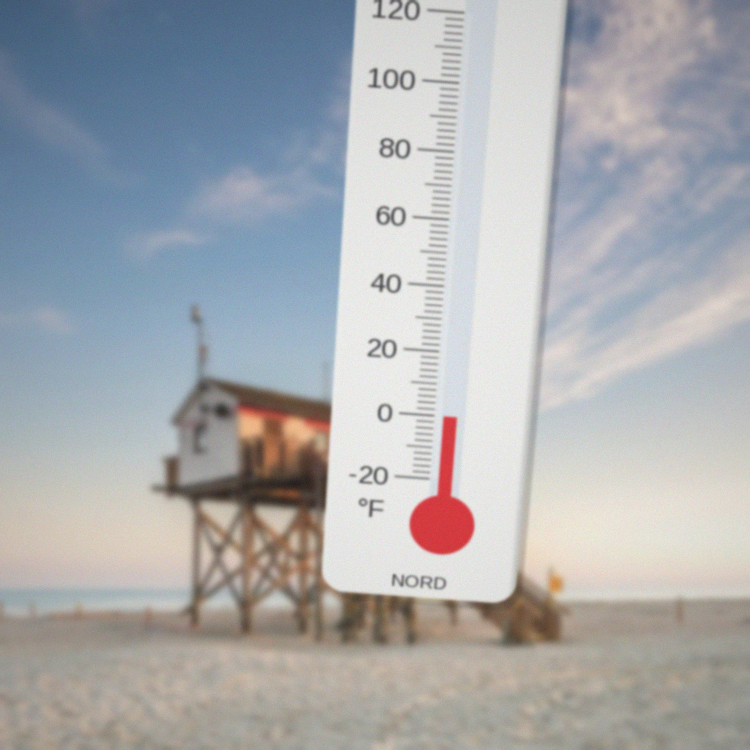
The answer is 0 °F
